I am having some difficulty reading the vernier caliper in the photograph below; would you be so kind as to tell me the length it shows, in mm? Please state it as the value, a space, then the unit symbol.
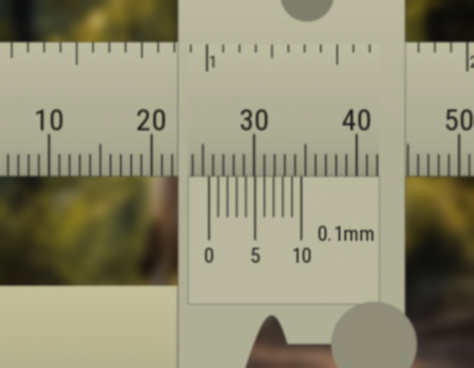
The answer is 25.6 mm
